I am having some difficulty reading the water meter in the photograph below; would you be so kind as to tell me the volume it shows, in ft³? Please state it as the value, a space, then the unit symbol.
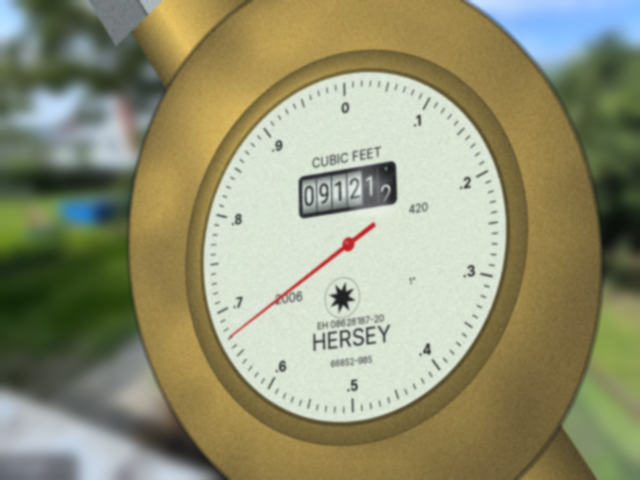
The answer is 91211.67 ft³
